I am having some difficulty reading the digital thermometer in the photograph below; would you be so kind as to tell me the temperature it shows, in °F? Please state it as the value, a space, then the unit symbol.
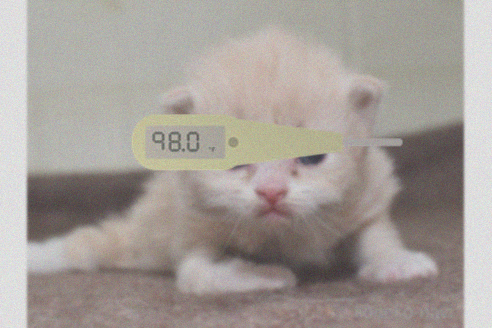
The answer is 98.0 °F
